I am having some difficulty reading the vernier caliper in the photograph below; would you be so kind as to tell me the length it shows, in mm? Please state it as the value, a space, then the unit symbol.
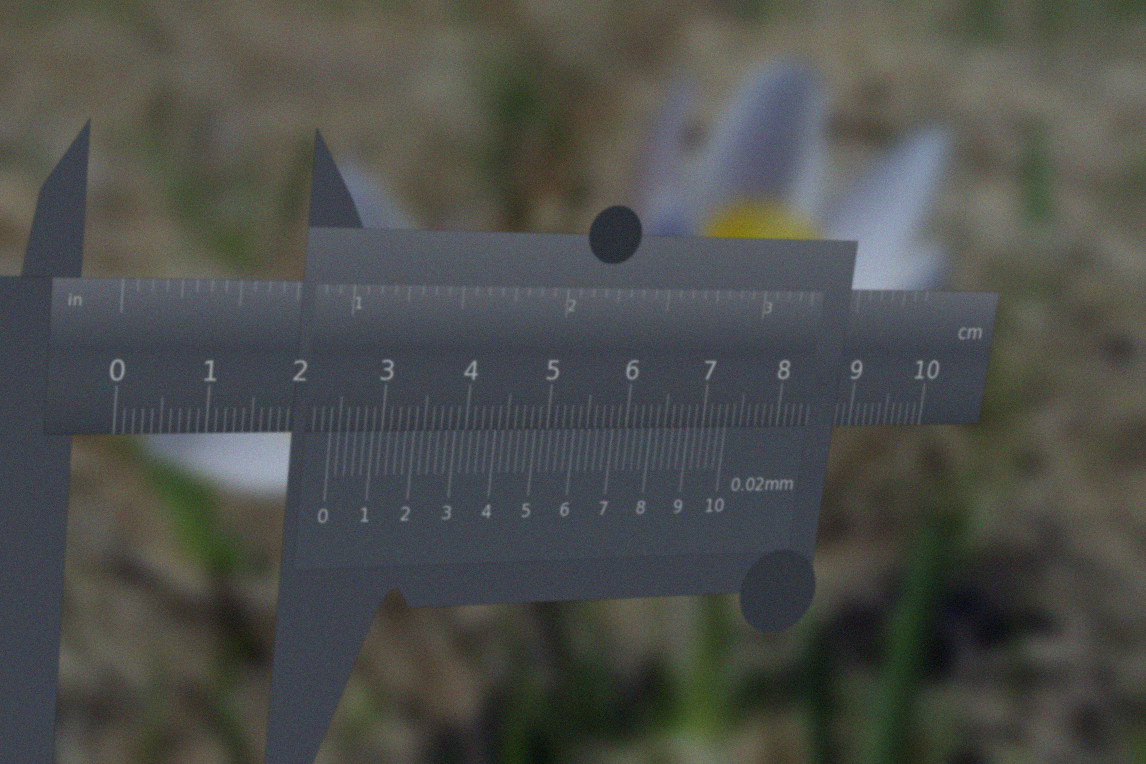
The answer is 24.0 mm
